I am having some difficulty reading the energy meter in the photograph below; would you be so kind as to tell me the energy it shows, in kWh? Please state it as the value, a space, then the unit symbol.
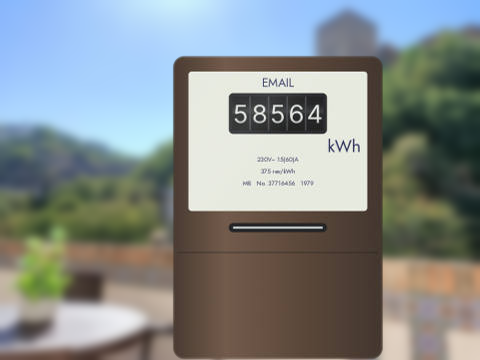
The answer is 58564 kWh
